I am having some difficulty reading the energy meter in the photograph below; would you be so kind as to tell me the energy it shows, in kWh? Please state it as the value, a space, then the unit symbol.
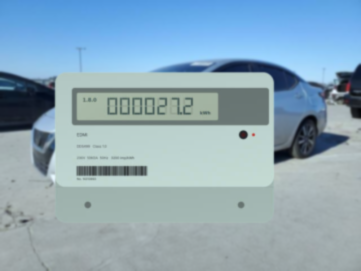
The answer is 27.2 kWh
